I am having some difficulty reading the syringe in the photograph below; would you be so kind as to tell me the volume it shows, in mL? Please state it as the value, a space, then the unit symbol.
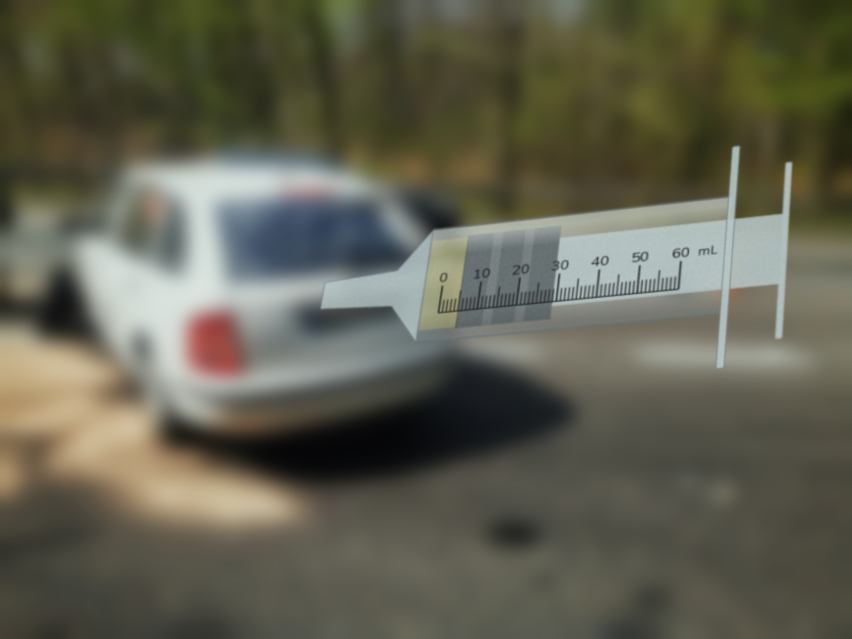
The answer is 5 mL
